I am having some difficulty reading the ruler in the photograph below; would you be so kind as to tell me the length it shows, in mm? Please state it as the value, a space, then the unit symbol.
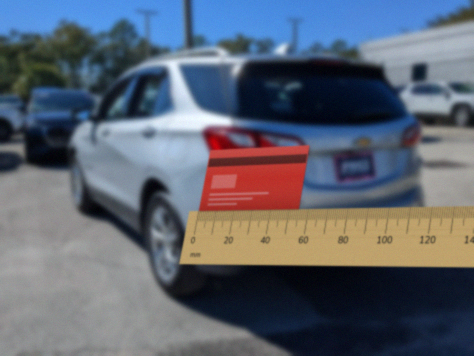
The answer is 55 mm
